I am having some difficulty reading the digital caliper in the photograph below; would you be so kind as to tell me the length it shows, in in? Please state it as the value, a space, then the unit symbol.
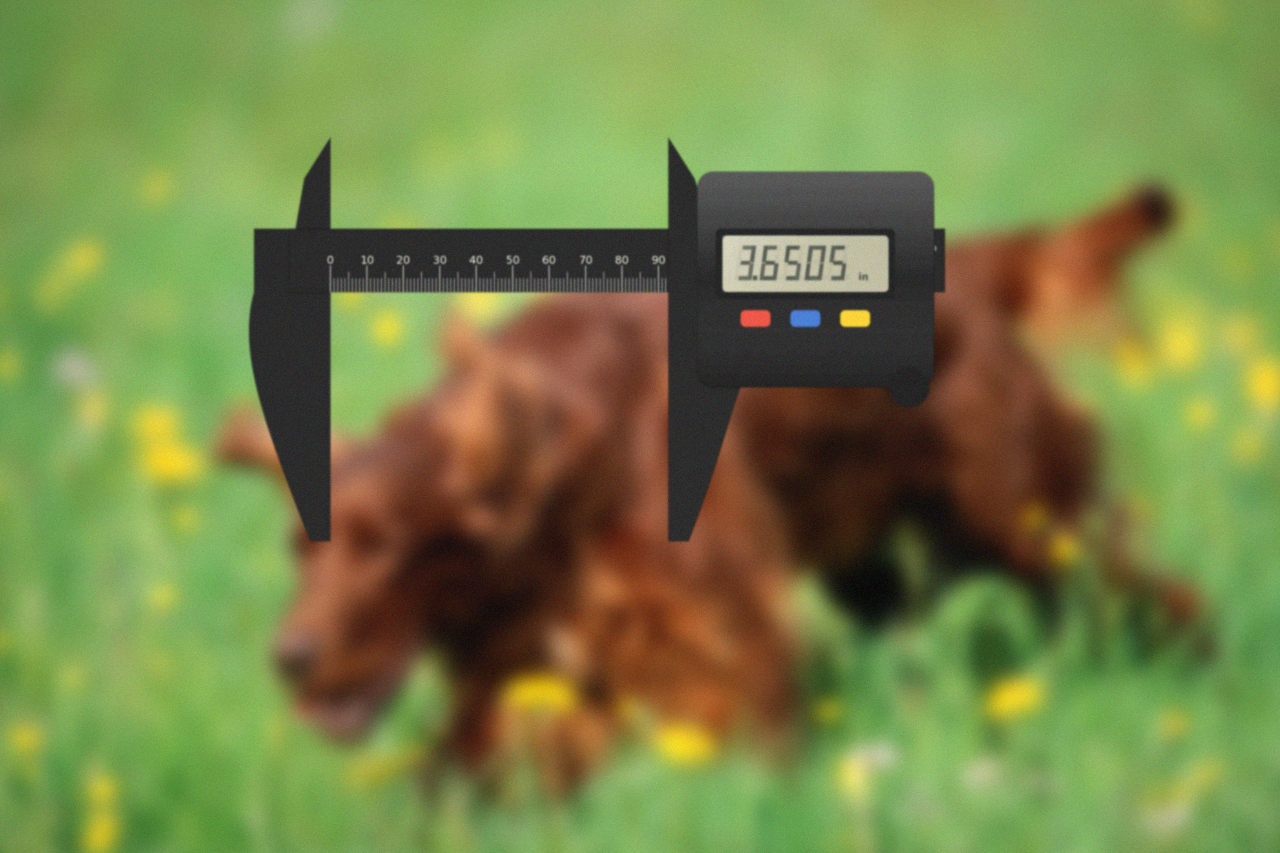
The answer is 3.6505 in
